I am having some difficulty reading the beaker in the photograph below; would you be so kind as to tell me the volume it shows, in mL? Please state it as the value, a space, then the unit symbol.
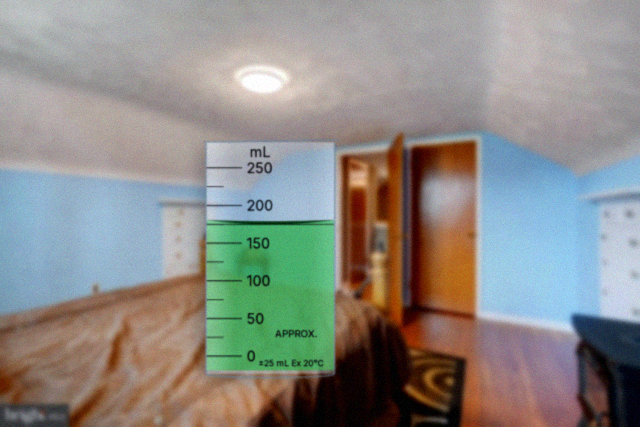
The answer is 175 mL
